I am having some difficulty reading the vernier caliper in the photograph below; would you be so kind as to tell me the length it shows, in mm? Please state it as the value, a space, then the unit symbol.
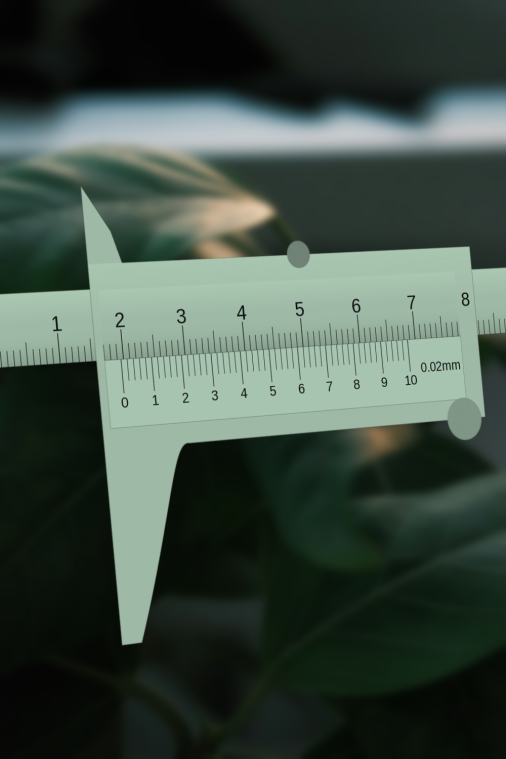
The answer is 19.6 mm
